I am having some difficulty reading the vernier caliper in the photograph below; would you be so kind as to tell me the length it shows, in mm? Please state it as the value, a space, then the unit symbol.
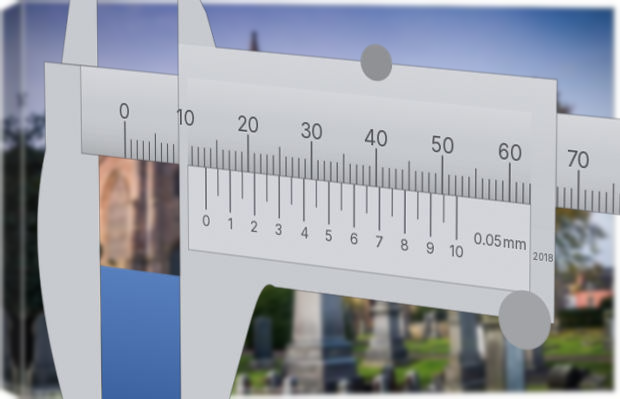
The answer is 13.2 mm
